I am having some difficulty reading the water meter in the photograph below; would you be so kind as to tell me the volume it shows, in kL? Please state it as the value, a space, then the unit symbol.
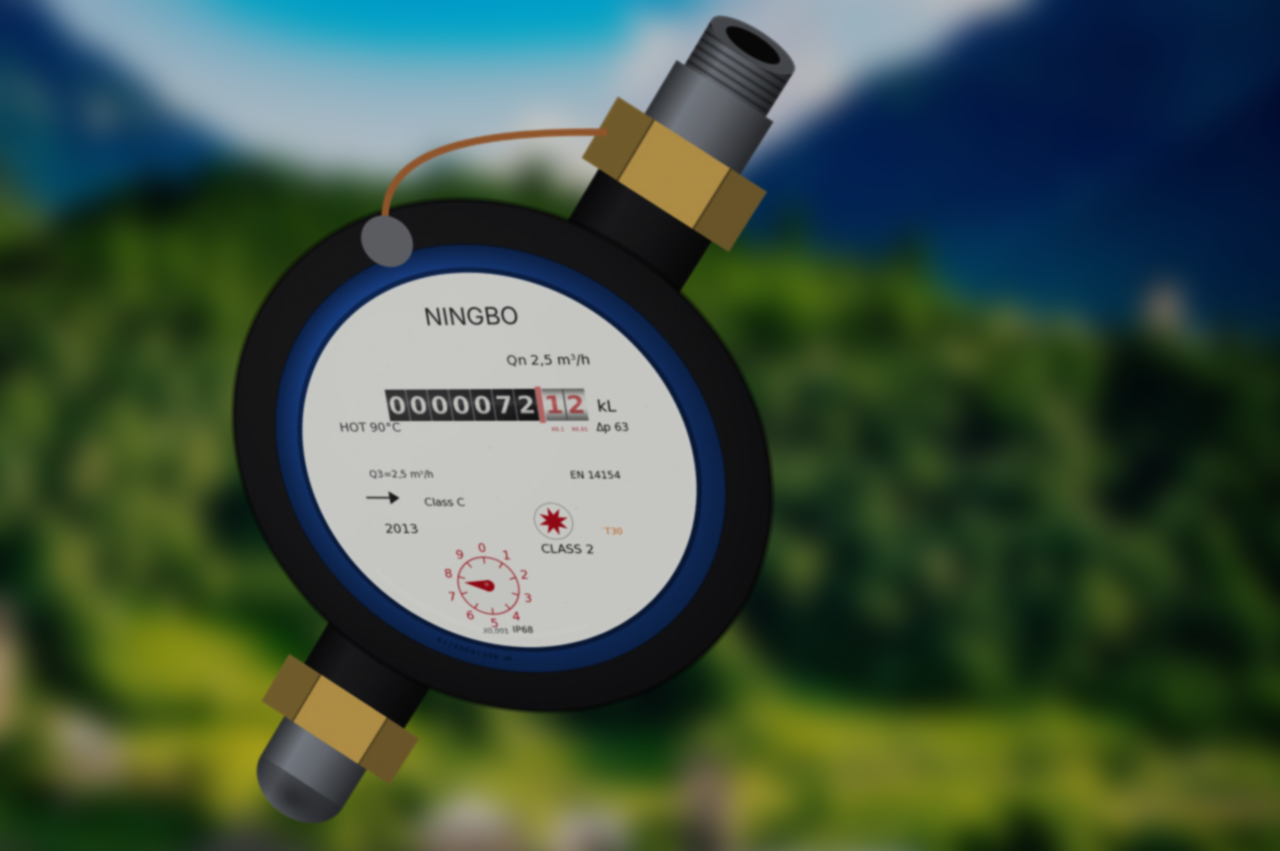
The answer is 72.127 kL
